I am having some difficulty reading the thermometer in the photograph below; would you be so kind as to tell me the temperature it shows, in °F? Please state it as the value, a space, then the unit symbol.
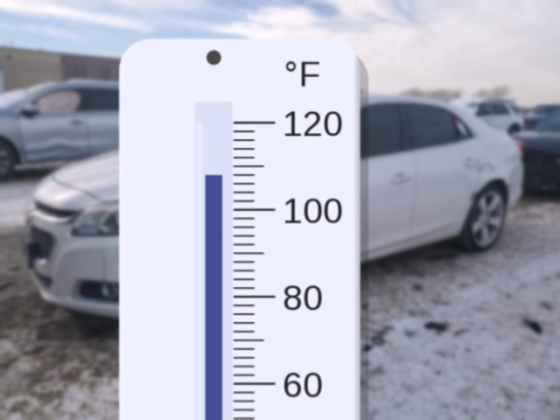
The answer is 108 °F
